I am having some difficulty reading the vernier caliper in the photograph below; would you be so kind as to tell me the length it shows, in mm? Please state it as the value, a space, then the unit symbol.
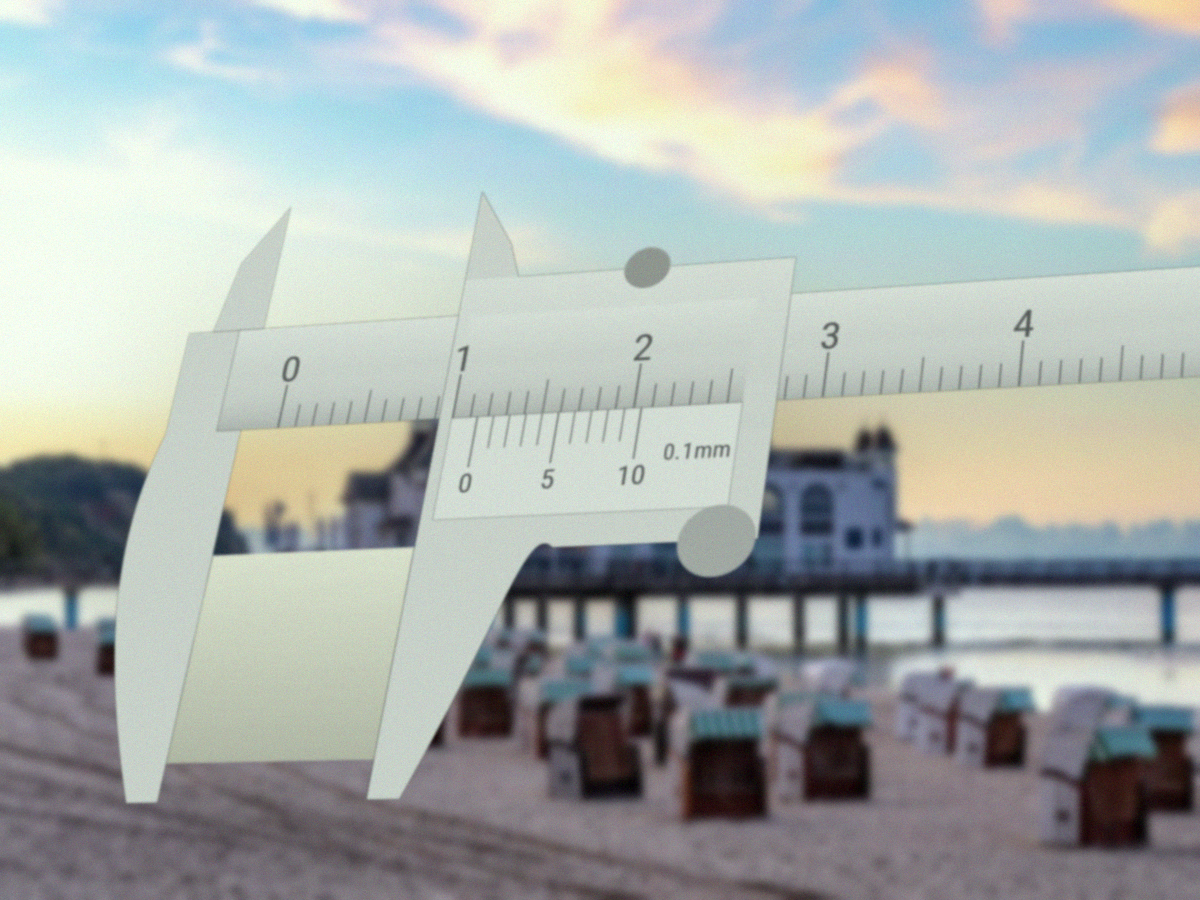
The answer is 11.4 mm
